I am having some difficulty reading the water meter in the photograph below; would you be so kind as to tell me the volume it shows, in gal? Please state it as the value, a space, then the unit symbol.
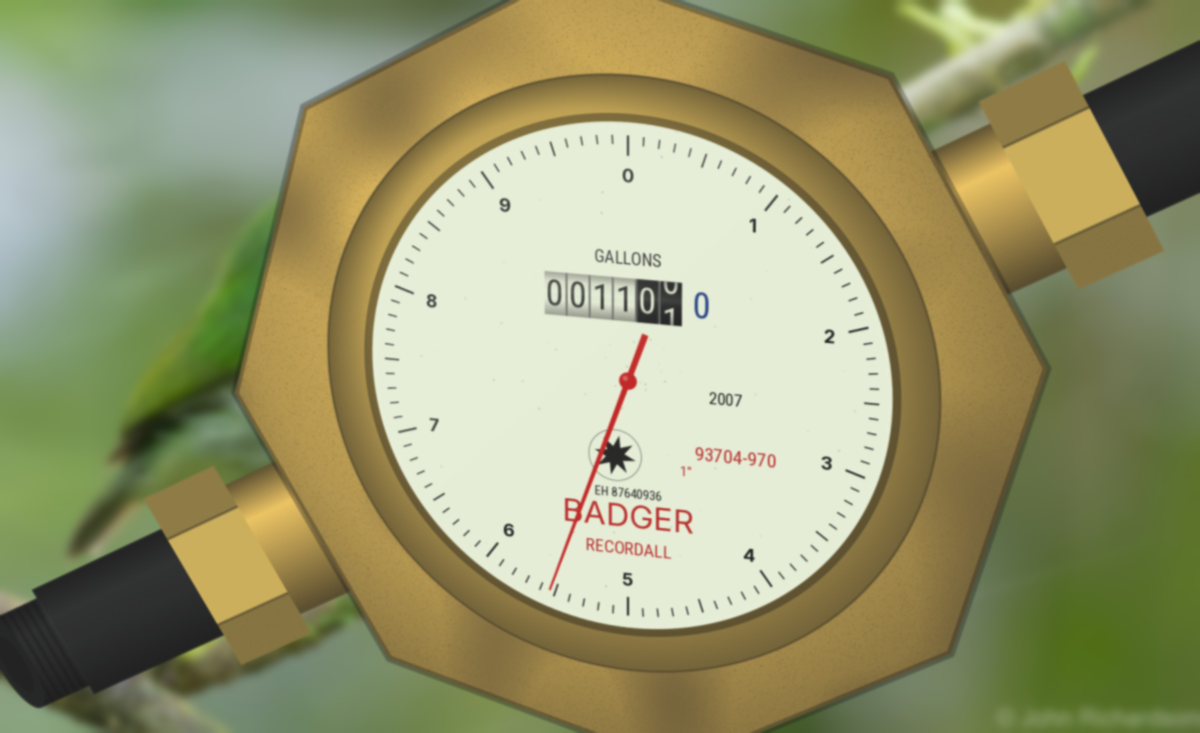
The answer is 11005.5 gal
